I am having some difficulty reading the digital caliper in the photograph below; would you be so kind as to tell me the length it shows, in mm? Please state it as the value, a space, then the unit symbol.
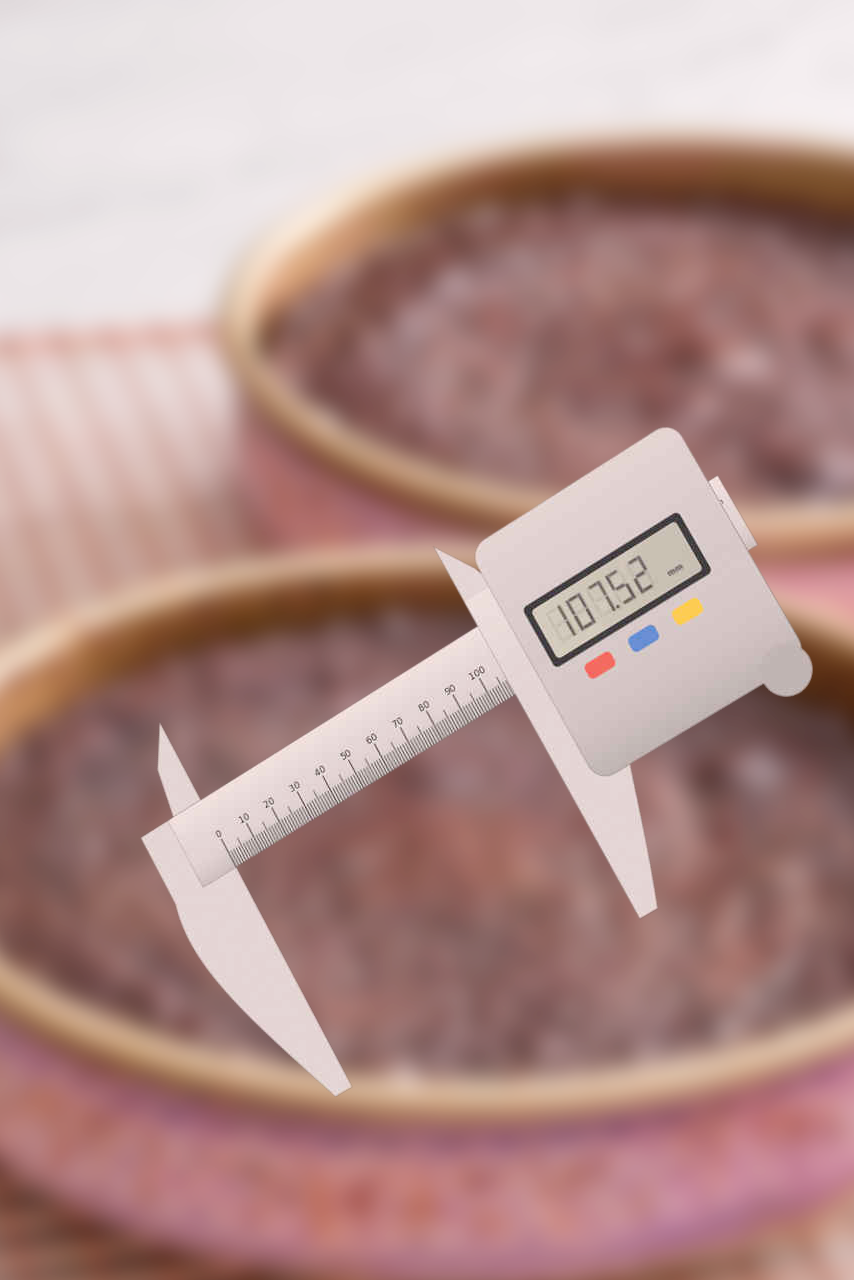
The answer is 107.52 mm
